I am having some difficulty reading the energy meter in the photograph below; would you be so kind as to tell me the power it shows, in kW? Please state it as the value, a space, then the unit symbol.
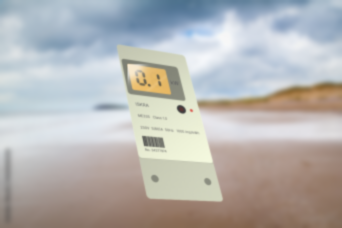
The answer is 0.1 kW
